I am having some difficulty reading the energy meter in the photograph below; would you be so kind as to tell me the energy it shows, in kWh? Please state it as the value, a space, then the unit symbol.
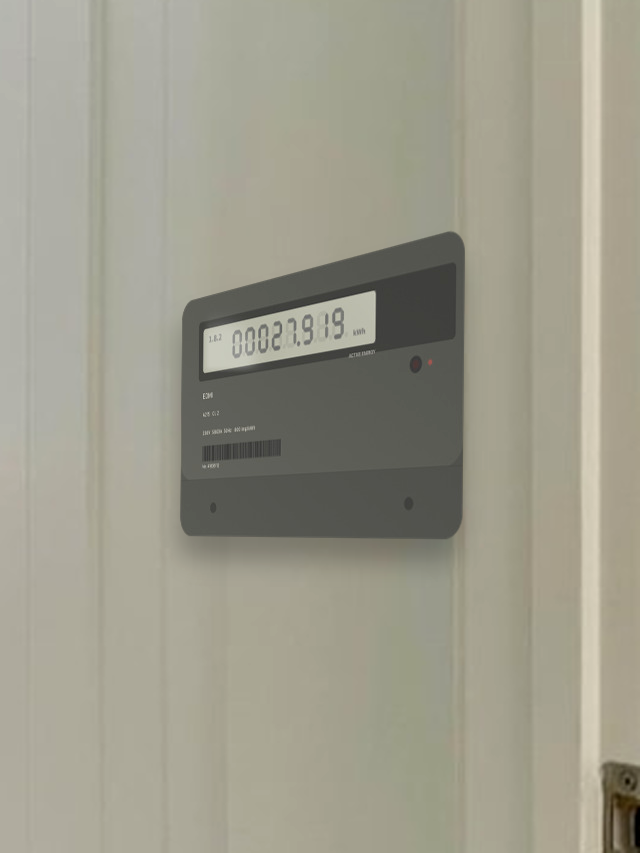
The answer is 27.919 kWh
